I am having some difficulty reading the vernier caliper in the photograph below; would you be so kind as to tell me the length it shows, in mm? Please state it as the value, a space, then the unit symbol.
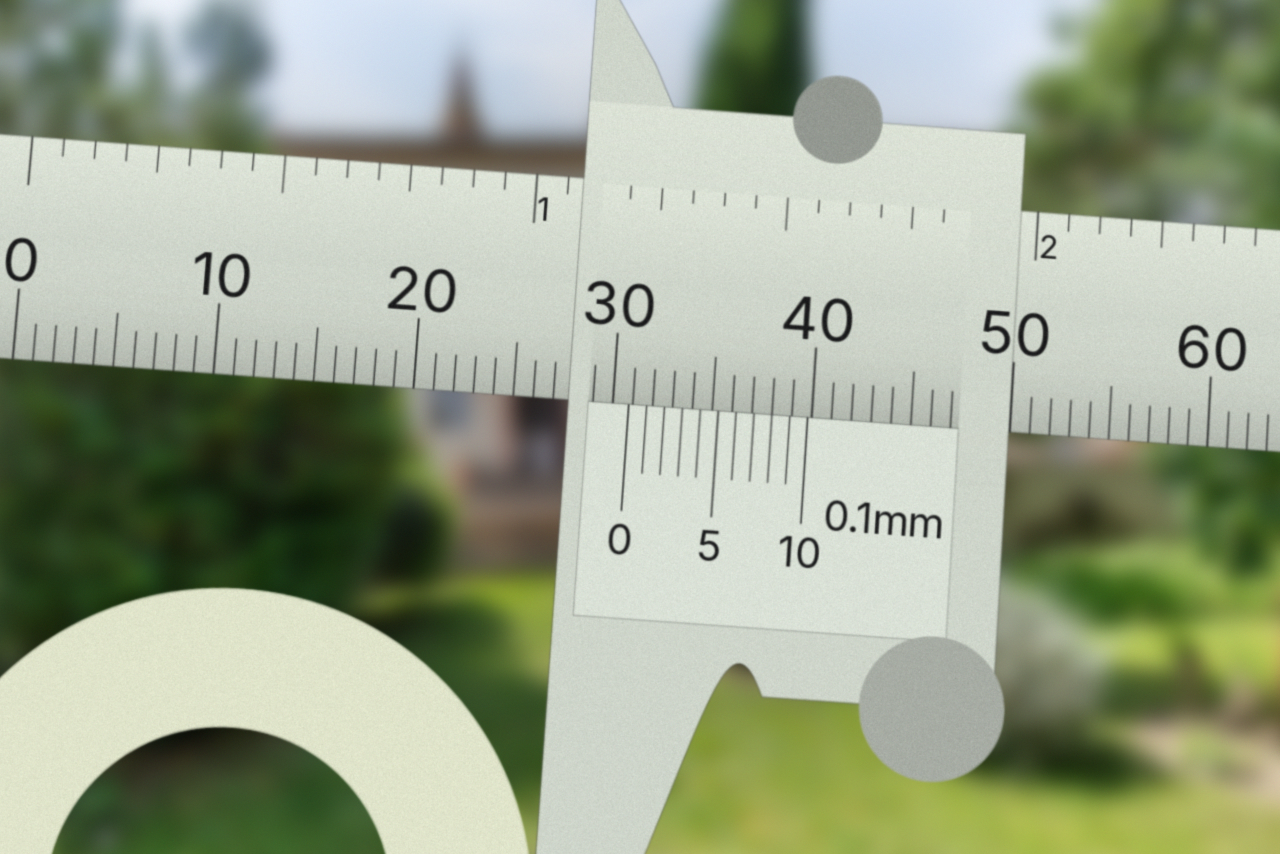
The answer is 30.8 mm
